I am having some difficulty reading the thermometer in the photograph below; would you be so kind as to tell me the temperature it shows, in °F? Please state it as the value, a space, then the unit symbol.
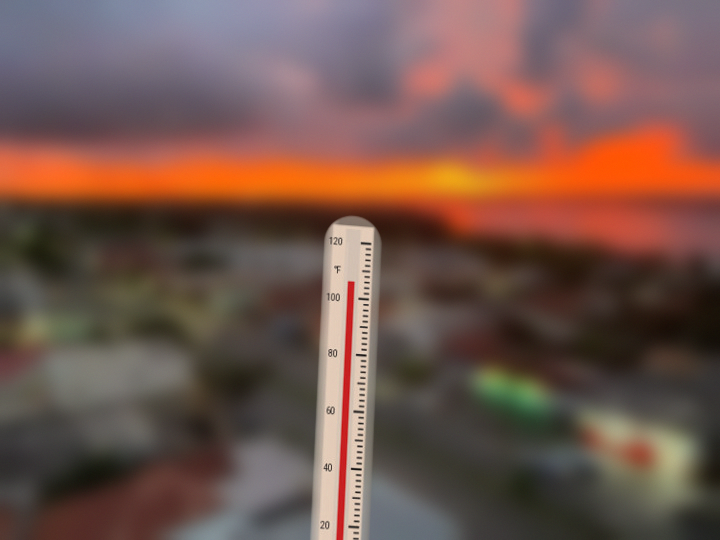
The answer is 106 °F
